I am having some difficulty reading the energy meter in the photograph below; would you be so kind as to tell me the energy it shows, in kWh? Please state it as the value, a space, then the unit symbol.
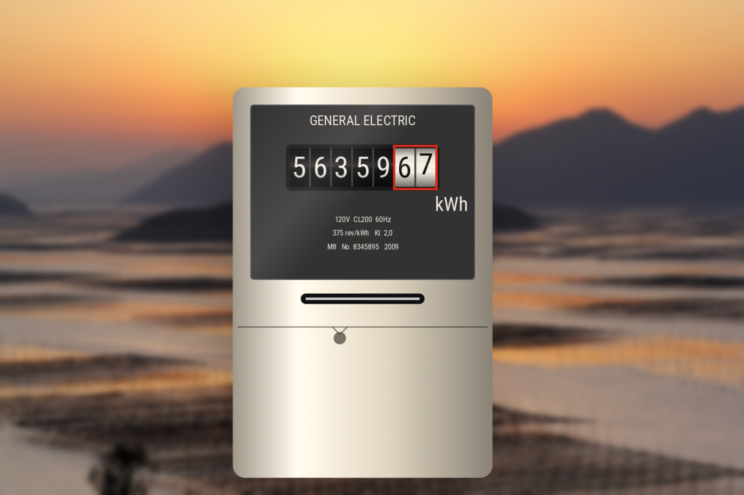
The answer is 56359.67 kWh
